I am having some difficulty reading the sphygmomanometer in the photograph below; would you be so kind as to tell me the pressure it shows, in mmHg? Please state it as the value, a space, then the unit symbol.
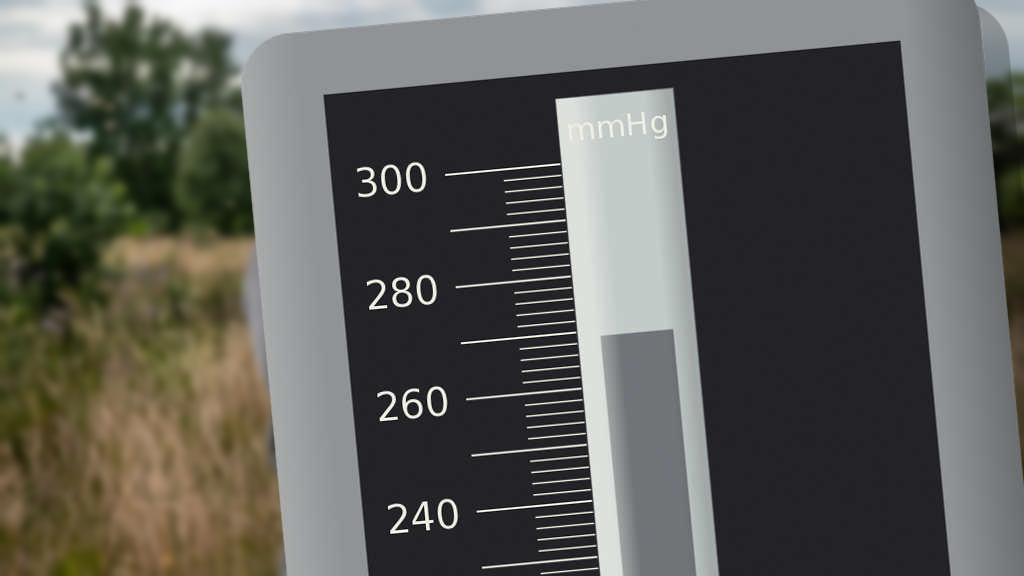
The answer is 269 mmHg
